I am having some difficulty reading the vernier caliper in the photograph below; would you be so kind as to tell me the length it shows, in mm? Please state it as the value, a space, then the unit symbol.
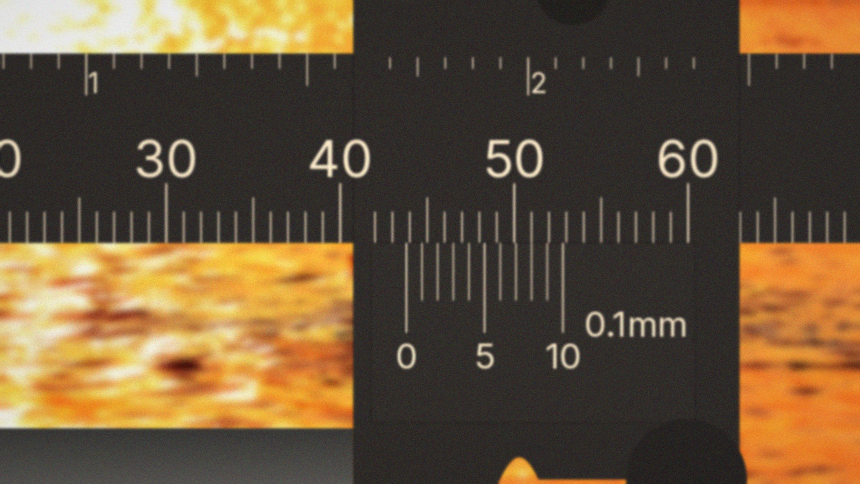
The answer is 43.8 mm
